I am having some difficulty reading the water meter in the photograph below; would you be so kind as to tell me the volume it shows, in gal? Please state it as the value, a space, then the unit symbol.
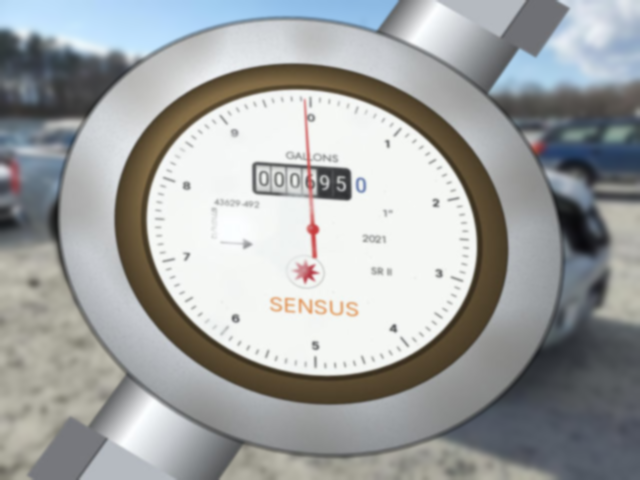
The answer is 6949.9 gal
